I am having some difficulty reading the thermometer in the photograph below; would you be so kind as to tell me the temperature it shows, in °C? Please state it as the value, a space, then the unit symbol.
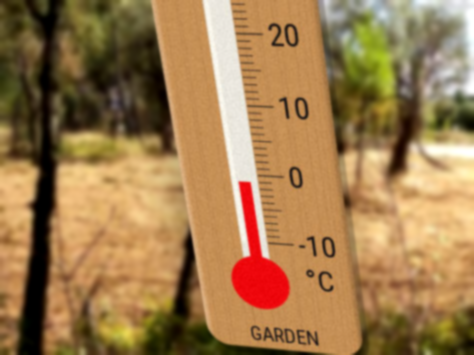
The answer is -1 °C
